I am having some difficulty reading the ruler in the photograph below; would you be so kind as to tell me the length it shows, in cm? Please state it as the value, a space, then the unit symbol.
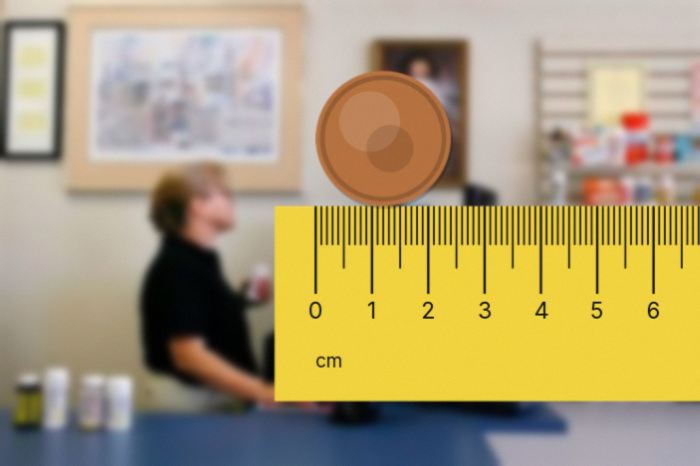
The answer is 2.4 cm
